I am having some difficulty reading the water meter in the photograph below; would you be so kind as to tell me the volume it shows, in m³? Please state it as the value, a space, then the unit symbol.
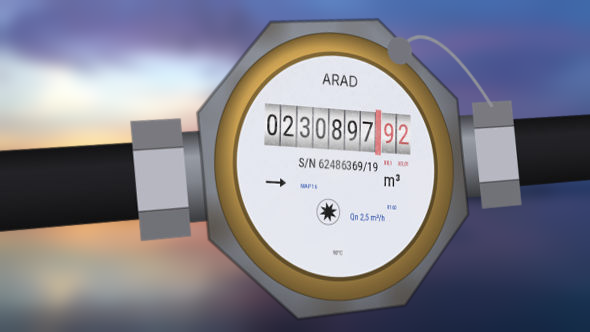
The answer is 230897.92 m³
